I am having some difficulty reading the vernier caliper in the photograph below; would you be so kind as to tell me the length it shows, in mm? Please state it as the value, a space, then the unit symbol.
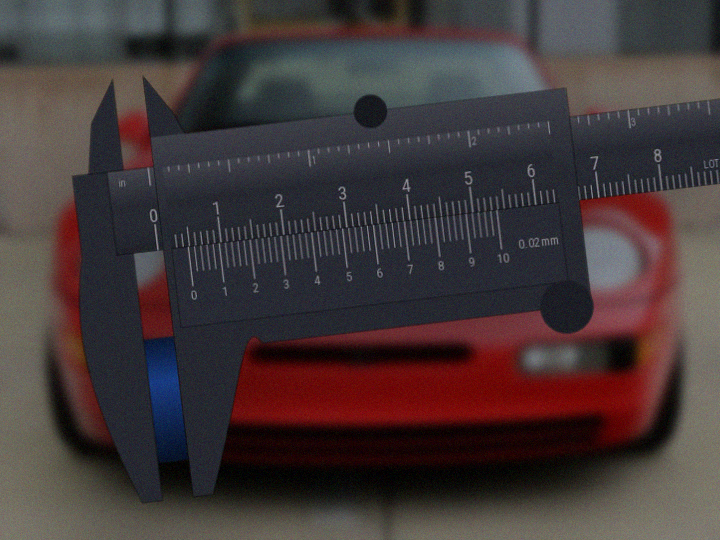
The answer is 4.8 mm
